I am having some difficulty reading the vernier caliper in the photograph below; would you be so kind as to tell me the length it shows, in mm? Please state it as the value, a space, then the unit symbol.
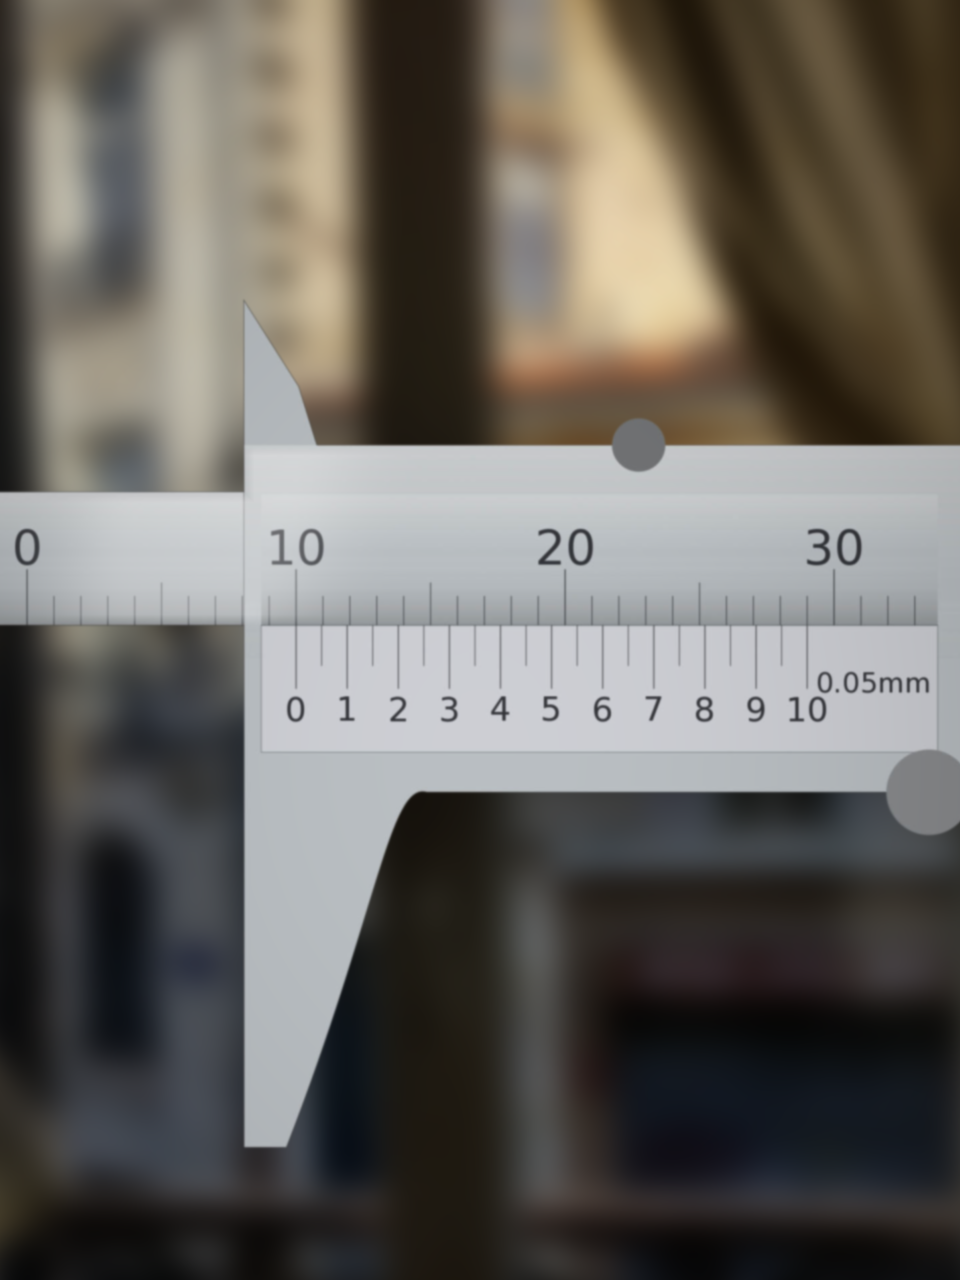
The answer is 10.0 mm
